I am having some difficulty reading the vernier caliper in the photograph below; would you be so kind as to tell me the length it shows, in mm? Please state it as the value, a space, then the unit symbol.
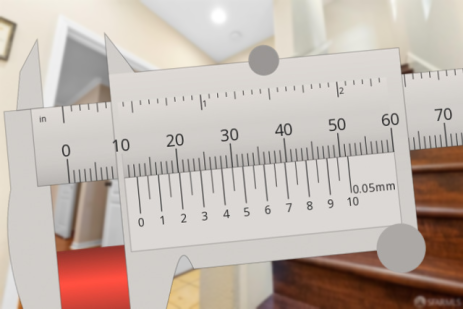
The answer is 12.4 mm
